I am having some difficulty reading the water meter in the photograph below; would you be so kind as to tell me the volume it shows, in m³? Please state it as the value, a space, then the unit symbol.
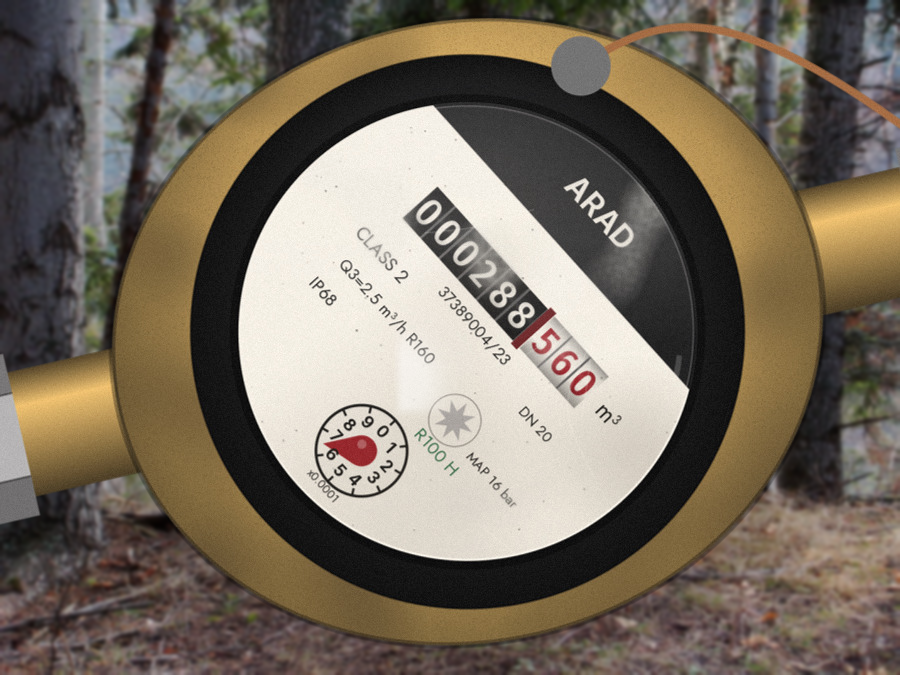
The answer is 288.5606 m³
